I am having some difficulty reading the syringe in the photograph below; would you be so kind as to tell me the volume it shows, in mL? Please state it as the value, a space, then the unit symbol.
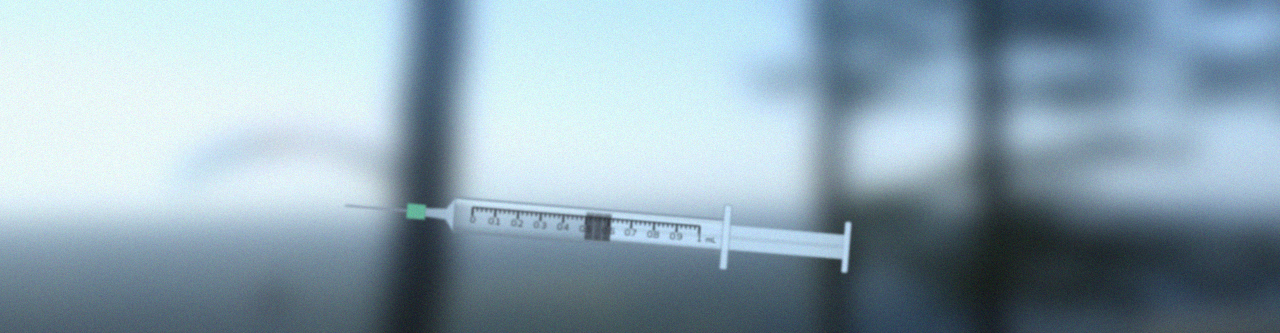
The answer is 0.5 mL
